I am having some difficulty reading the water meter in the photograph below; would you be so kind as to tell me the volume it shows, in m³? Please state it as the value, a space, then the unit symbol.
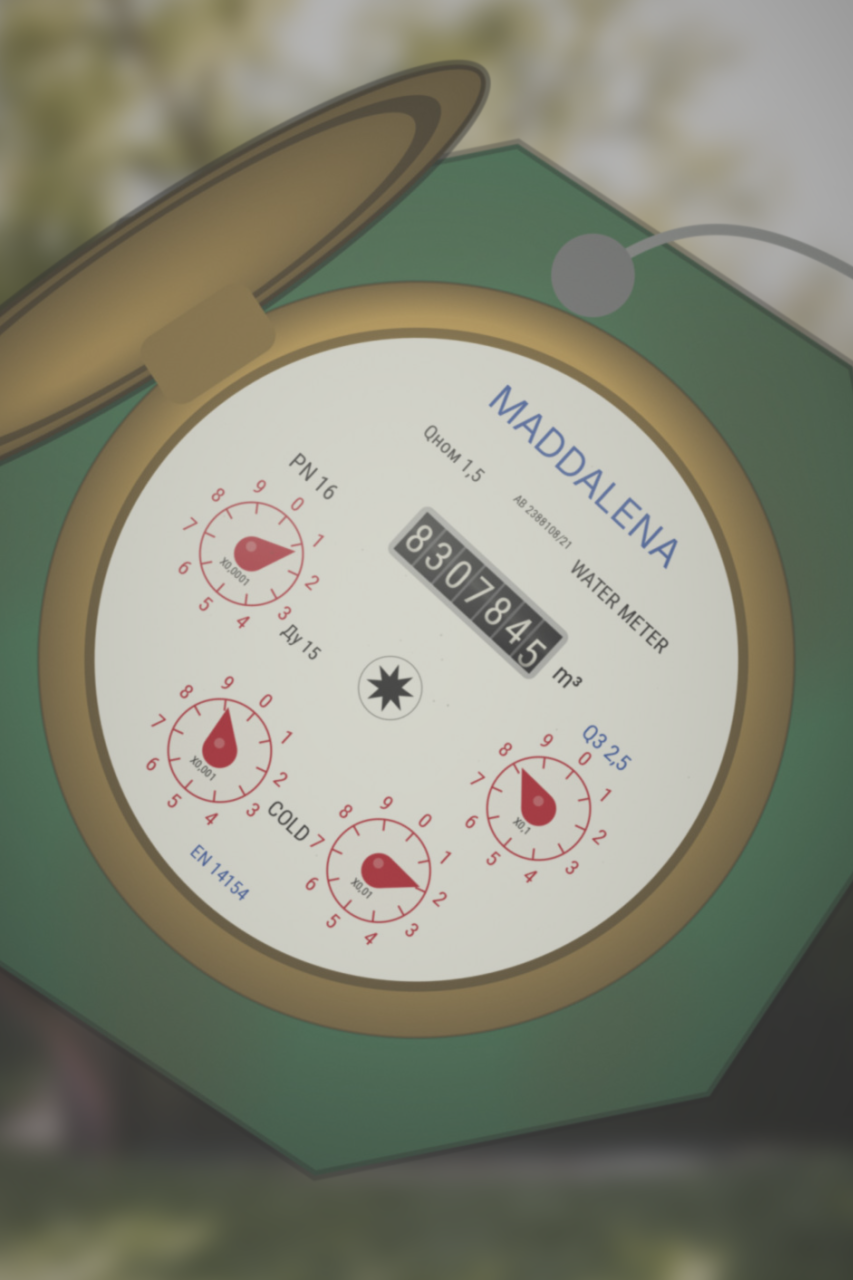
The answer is 8307844.8191 m³
